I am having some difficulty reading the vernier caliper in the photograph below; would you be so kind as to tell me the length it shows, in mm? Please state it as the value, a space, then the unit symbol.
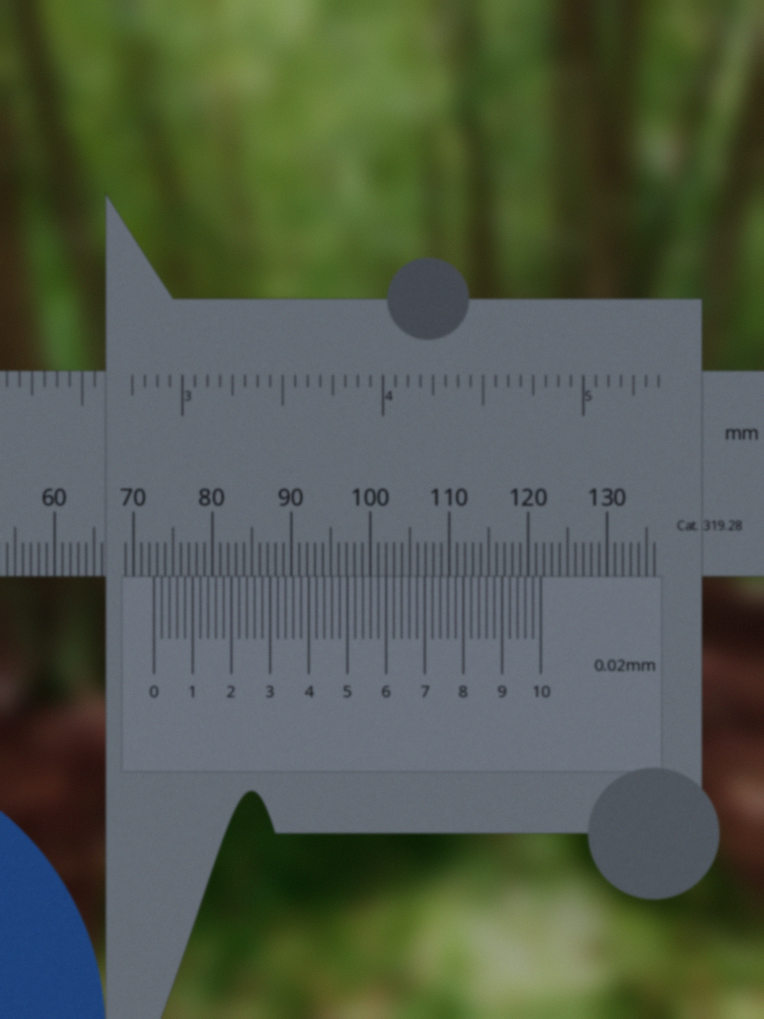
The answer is 72.6 mm
